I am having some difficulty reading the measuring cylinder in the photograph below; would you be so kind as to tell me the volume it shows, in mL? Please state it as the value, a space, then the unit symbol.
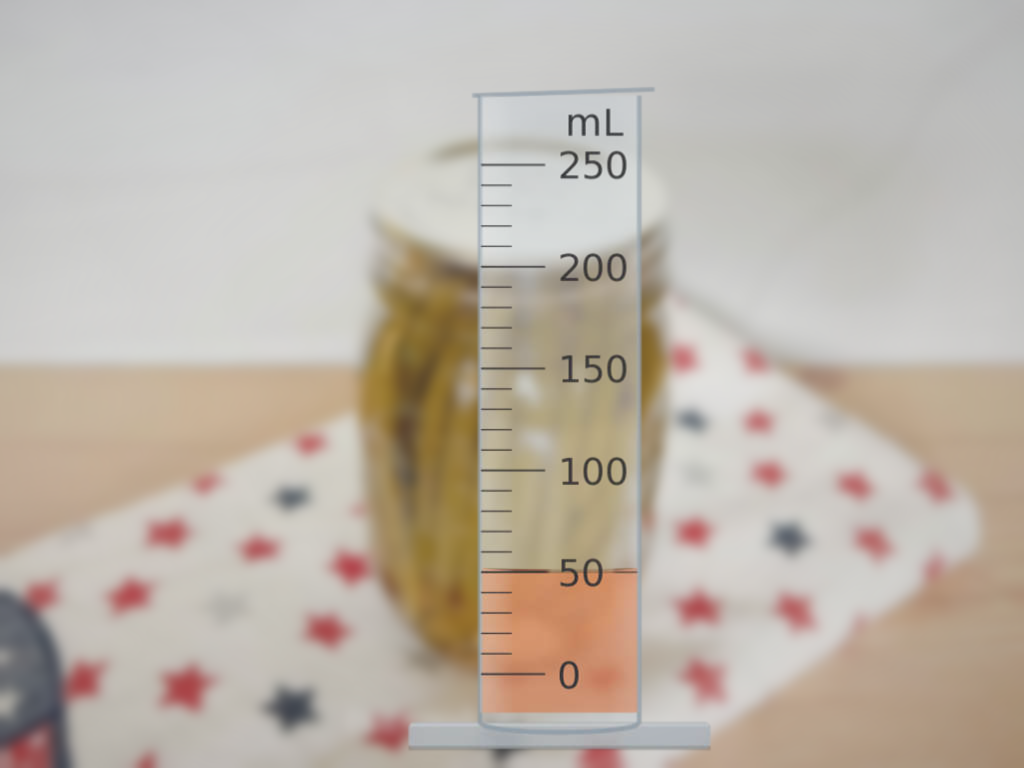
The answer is 50 mL
